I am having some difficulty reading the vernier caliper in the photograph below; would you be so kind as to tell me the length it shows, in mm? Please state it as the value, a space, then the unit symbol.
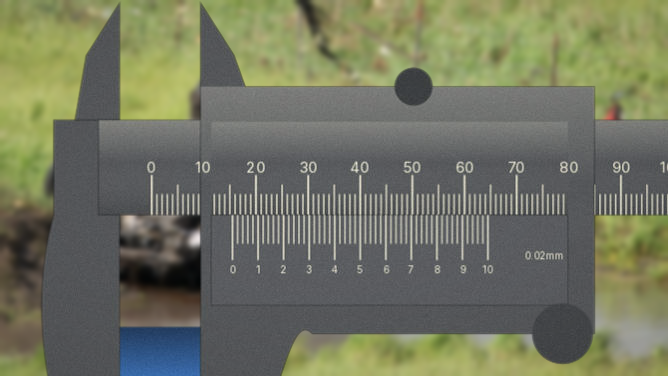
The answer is 15.5 mm
